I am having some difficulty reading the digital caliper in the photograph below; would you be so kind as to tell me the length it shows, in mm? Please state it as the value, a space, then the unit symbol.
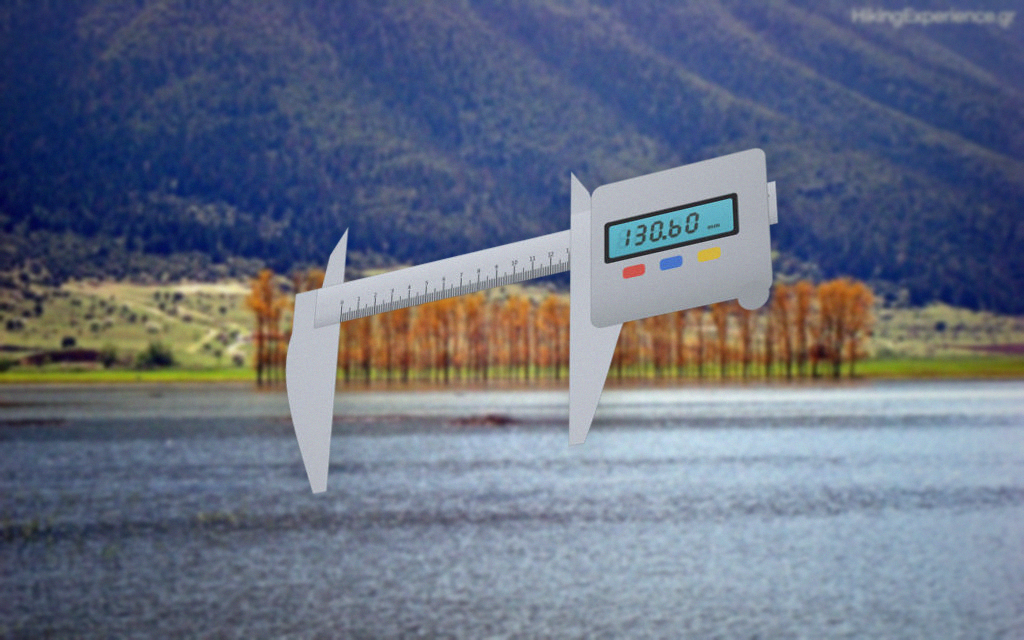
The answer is 130.60 mm
